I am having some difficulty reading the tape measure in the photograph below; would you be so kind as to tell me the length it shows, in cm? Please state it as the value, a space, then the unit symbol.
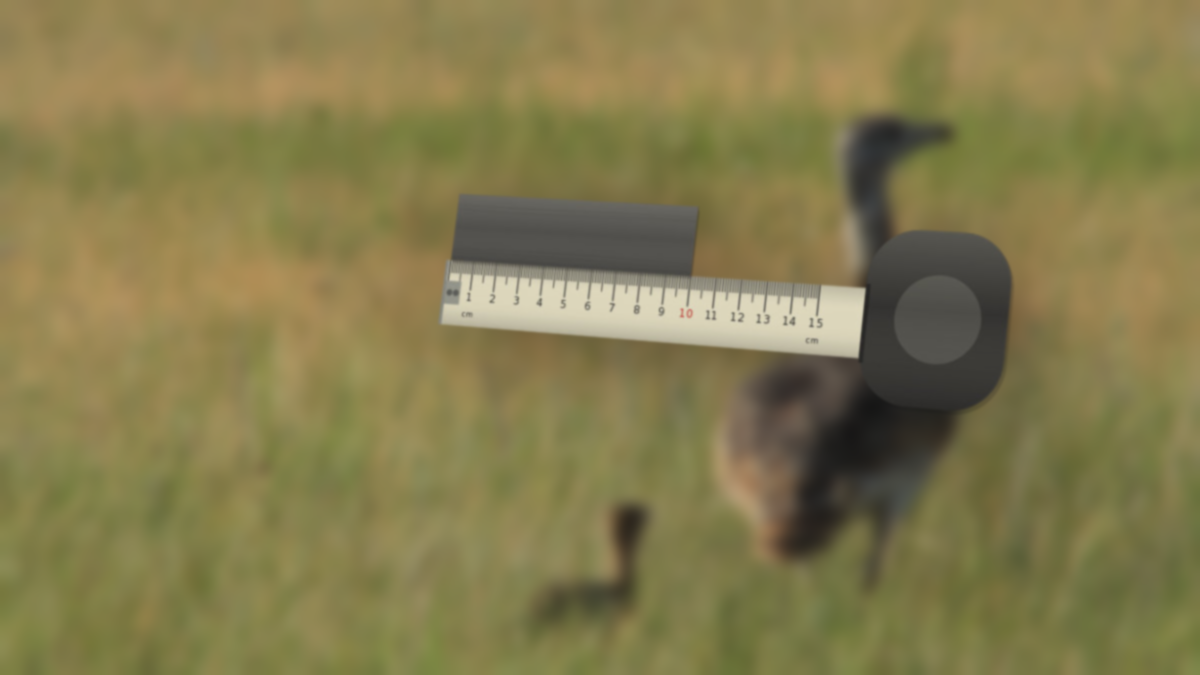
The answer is 10 cm
